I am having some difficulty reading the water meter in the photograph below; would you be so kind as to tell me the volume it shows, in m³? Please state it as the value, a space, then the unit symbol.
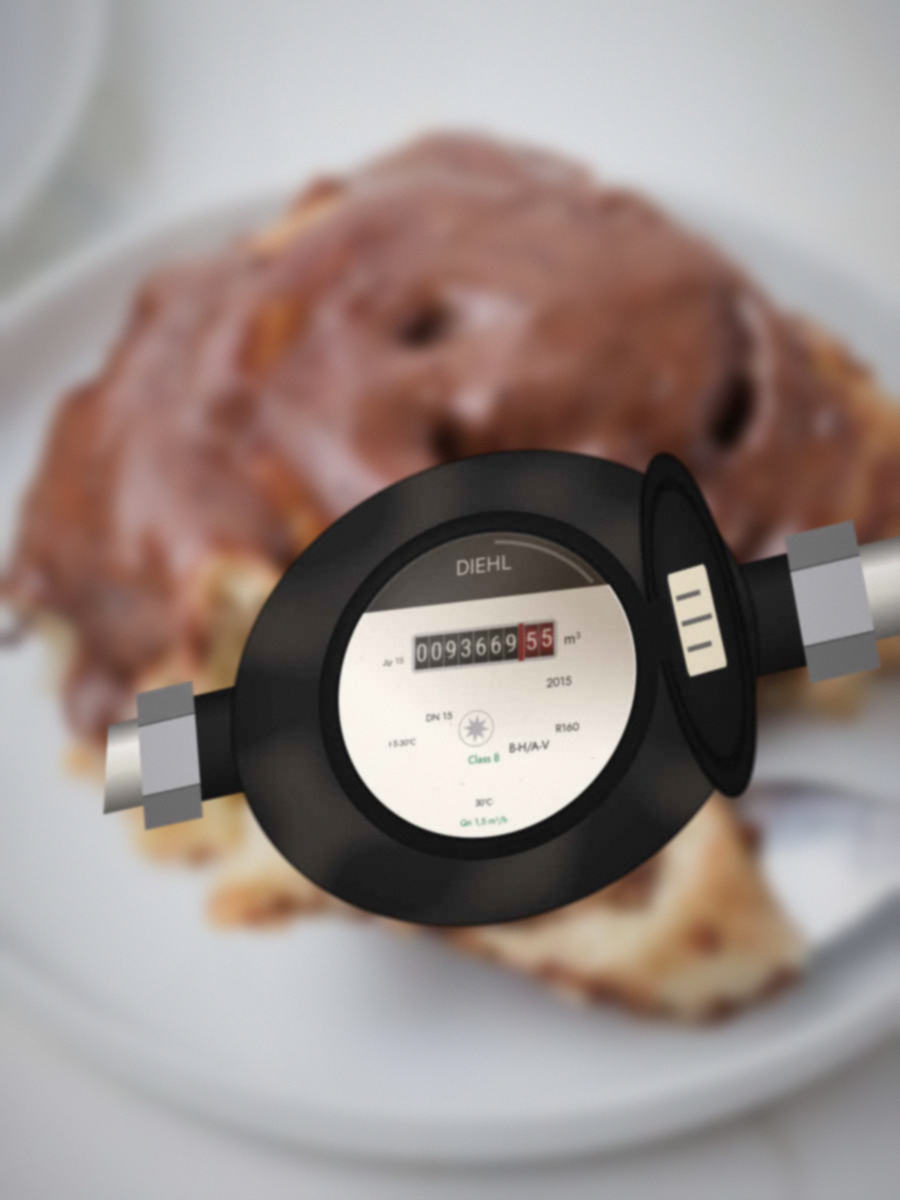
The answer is 93669.55 m³
